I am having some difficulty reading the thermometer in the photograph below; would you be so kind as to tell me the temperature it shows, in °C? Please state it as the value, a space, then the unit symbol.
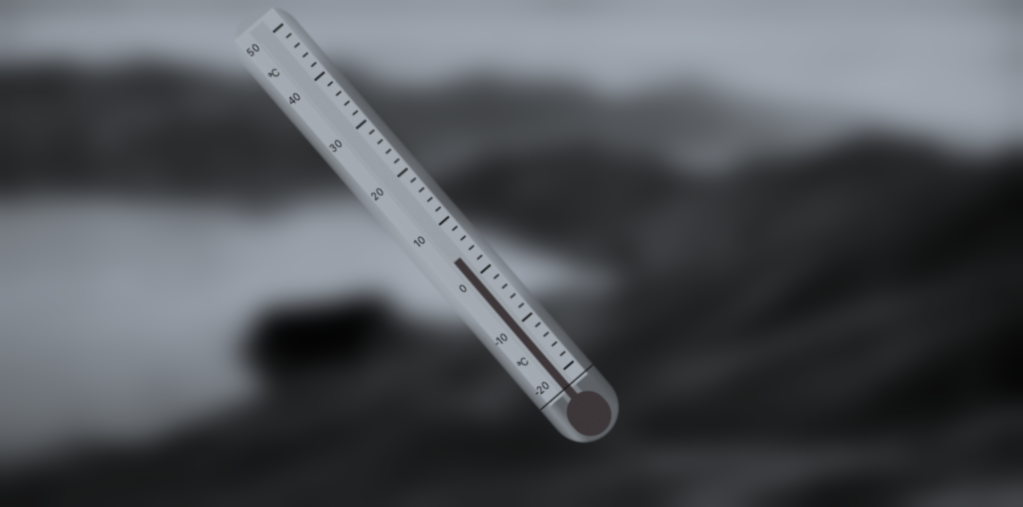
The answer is 4 °C
